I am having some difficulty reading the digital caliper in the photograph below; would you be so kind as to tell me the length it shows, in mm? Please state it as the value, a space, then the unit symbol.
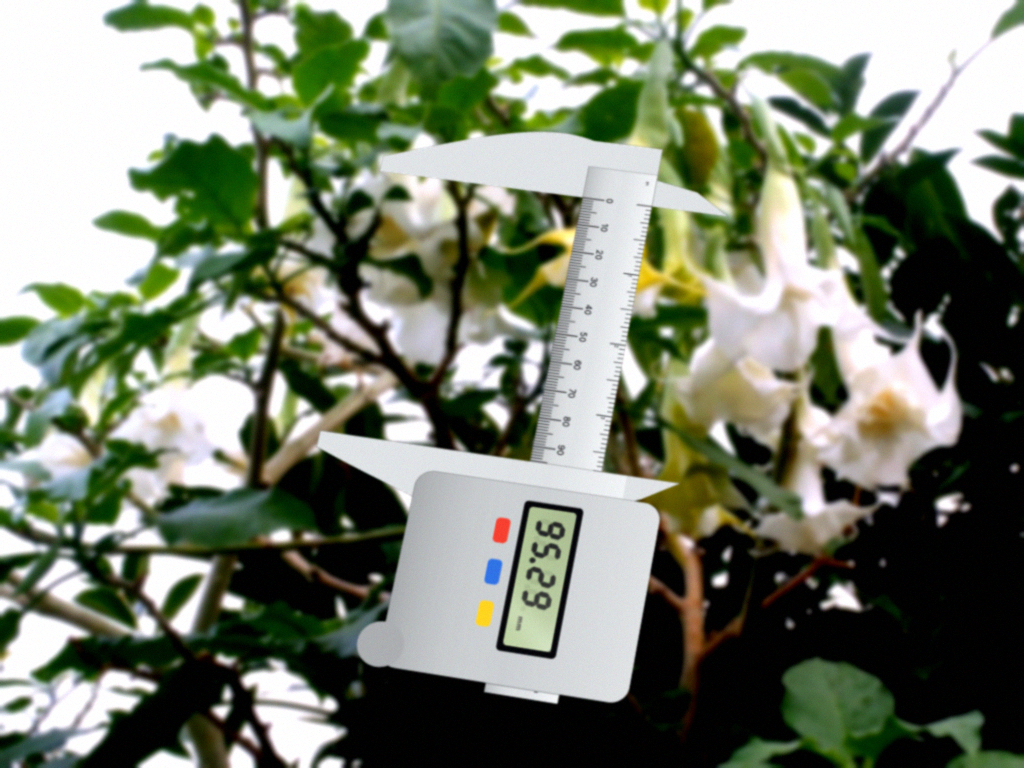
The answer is 95.29 mm
